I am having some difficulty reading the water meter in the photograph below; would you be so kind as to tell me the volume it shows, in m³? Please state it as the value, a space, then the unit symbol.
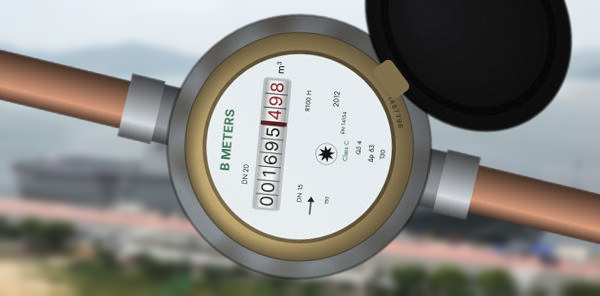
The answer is 1695.498 m³
